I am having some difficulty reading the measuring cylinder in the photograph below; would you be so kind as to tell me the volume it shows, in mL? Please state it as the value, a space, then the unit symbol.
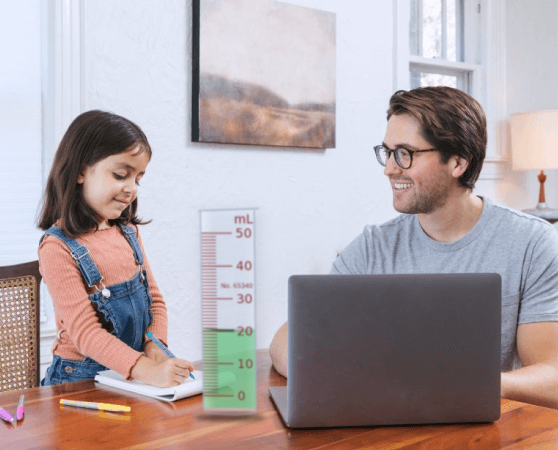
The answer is 20 mL
